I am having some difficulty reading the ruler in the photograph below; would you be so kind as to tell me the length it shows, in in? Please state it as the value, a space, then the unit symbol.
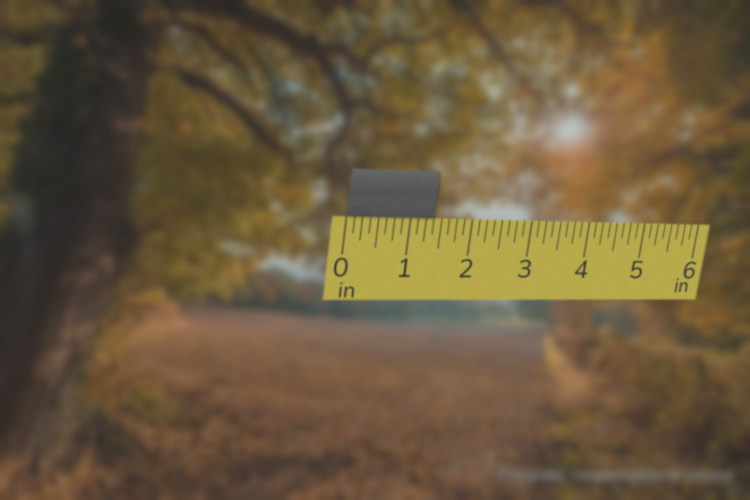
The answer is 1.375 in
